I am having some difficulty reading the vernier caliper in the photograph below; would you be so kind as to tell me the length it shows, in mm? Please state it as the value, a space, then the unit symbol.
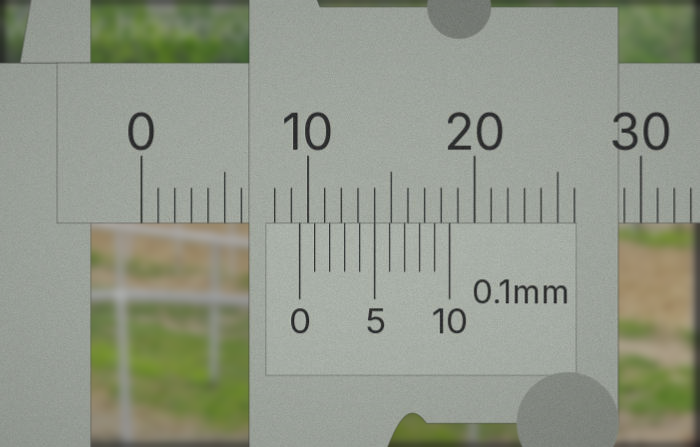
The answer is 9.5 mm
